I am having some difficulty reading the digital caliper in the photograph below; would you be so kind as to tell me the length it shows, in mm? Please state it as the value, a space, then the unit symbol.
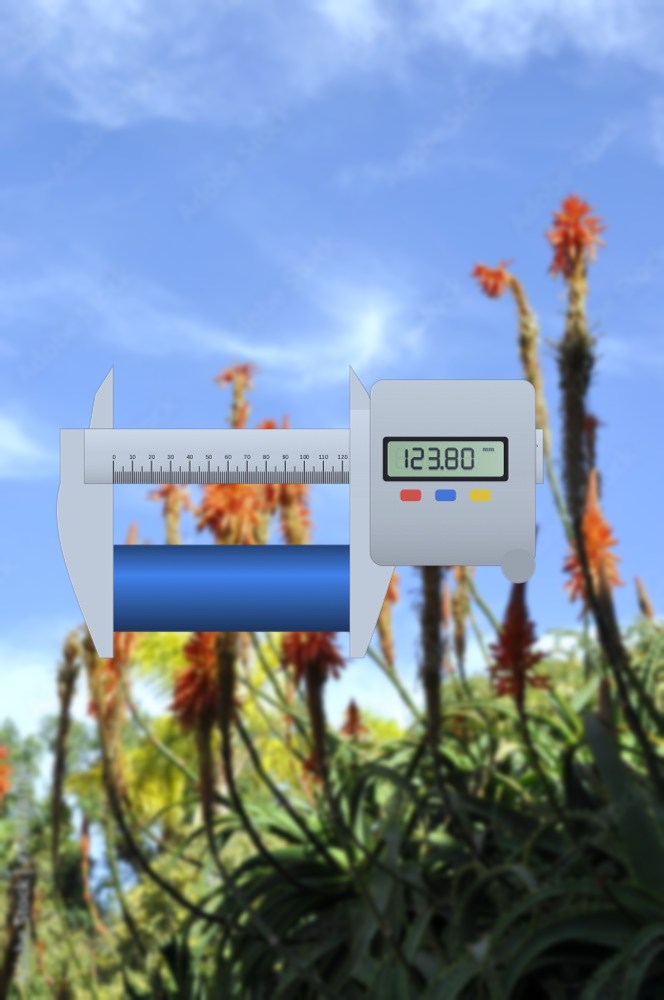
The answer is 123.80 mm
